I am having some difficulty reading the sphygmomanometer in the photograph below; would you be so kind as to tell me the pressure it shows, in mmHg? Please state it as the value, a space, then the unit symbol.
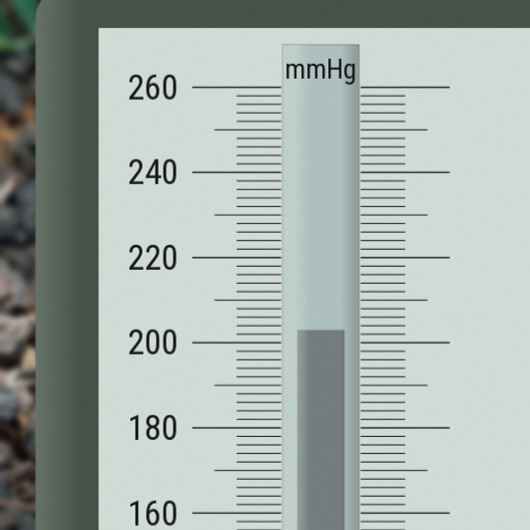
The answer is 203 mmHg
